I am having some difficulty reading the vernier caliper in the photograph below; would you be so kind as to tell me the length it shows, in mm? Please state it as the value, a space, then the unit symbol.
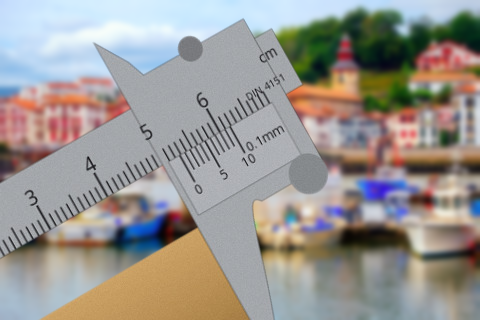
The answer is 52.8 mm
